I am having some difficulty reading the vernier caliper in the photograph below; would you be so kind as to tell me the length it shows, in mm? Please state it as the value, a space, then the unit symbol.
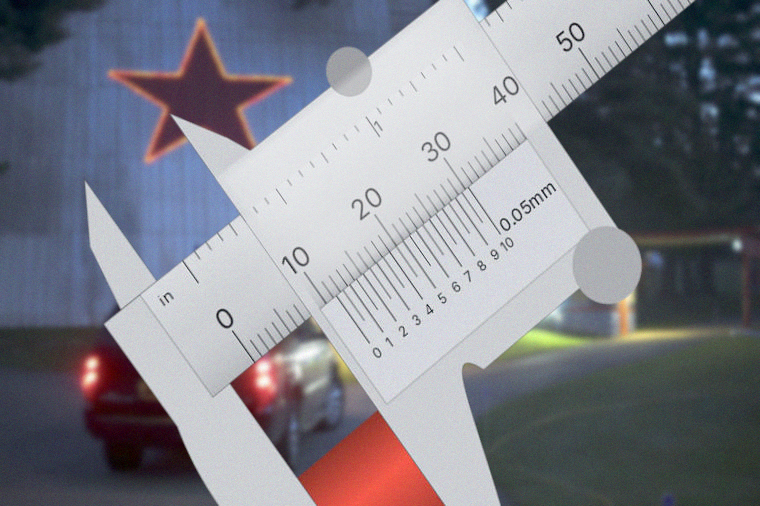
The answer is 11.4 mm
